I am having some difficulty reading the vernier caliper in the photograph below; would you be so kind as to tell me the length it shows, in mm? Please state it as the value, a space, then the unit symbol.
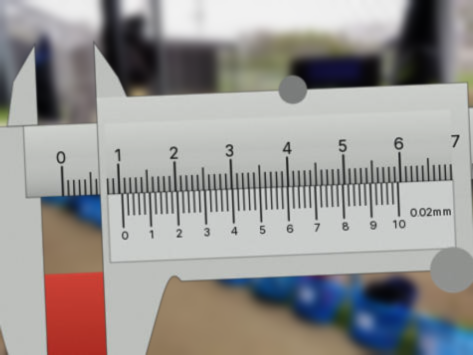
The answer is 10.5 mm
